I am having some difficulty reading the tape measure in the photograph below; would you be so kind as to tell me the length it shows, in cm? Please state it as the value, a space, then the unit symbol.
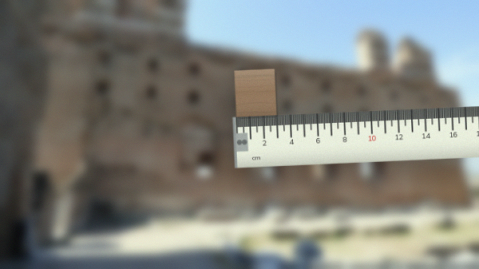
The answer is 3 cm
